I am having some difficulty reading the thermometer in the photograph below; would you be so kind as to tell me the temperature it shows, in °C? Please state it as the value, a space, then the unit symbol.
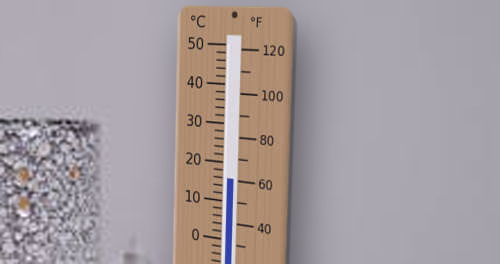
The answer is 16 °C
